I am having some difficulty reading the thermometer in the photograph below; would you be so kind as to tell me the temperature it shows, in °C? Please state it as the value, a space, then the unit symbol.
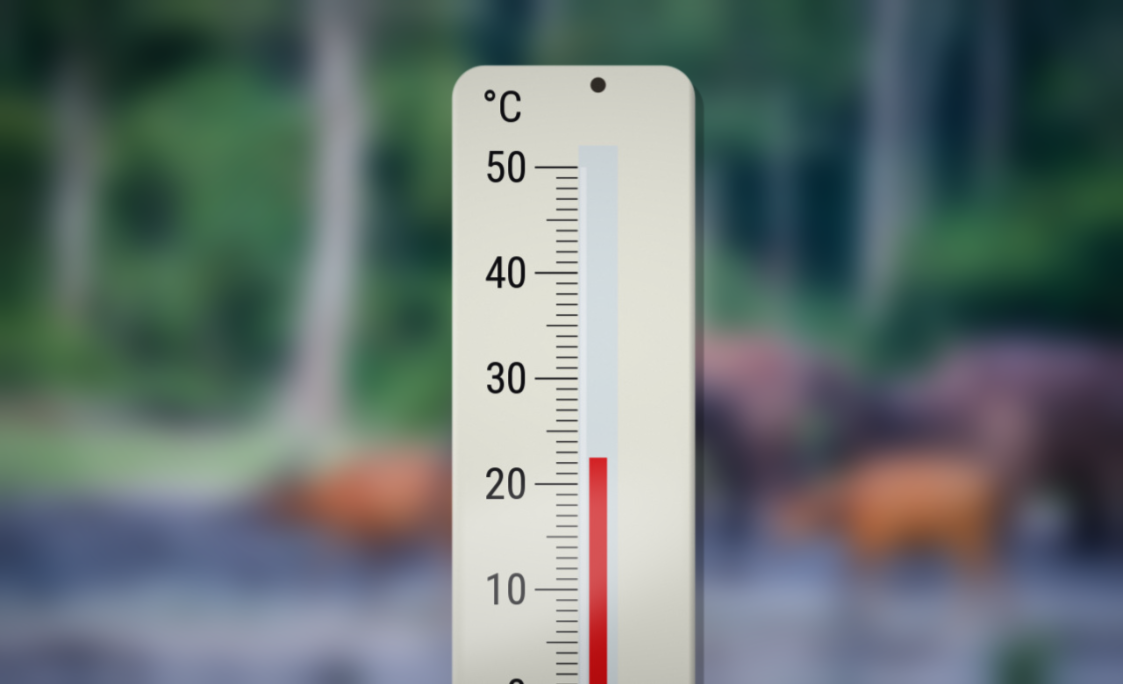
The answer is 22.5 °C
